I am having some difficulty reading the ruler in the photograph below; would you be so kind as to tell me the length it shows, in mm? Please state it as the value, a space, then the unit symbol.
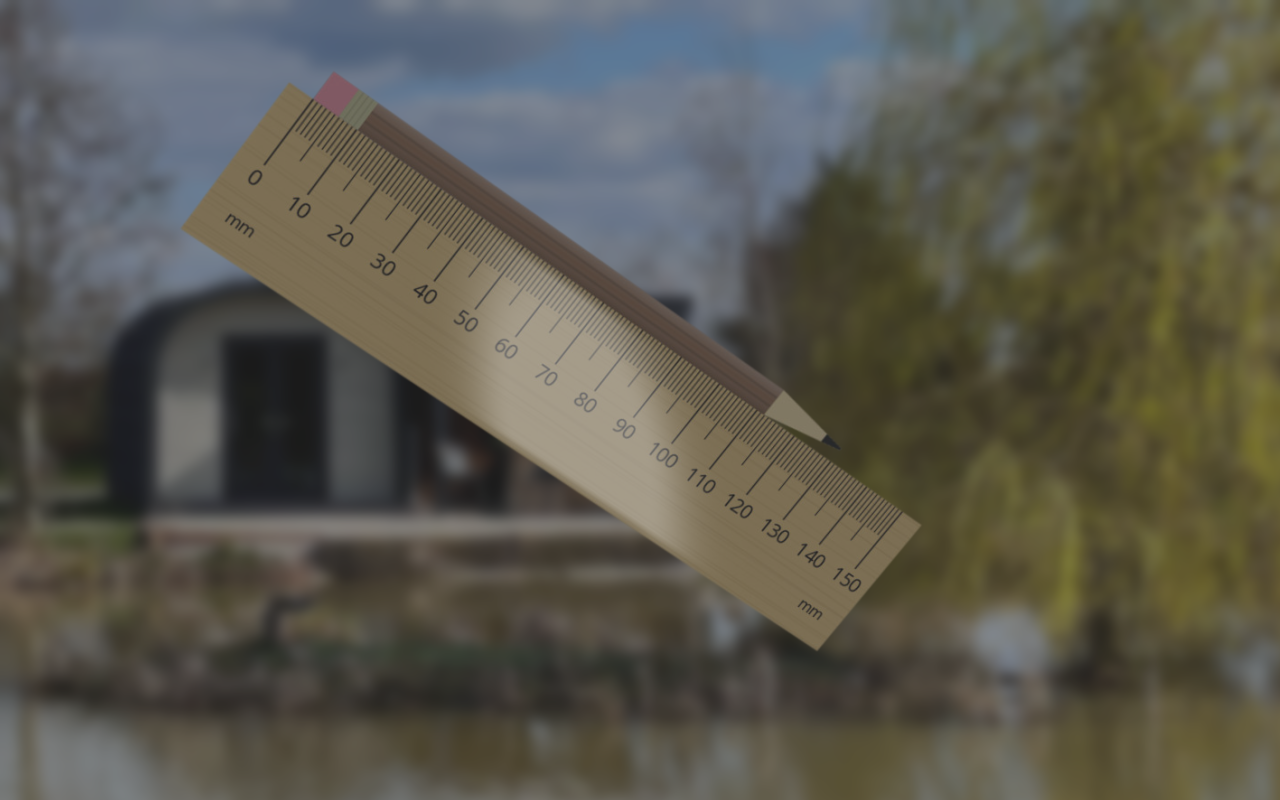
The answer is 130 mm
